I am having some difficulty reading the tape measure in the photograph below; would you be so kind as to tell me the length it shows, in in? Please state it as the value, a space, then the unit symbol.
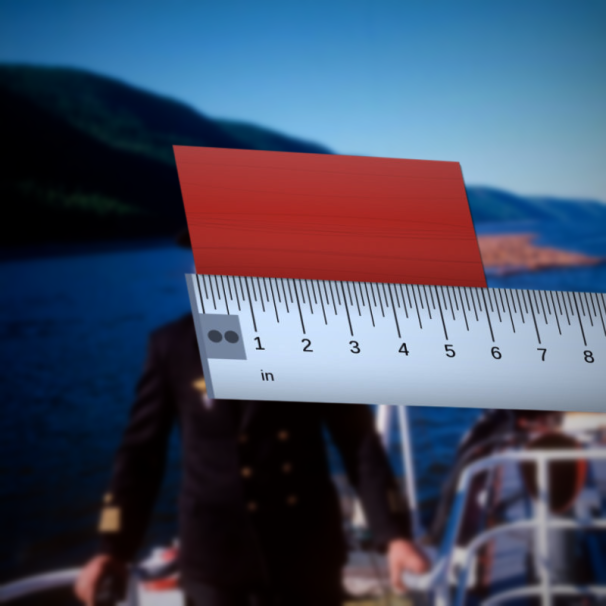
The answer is 6.125 in
